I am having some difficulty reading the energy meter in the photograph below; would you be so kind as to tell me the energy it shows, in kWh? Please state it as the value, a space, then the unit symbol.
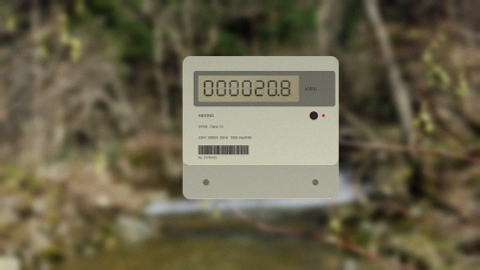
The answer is 20.8 kWh
